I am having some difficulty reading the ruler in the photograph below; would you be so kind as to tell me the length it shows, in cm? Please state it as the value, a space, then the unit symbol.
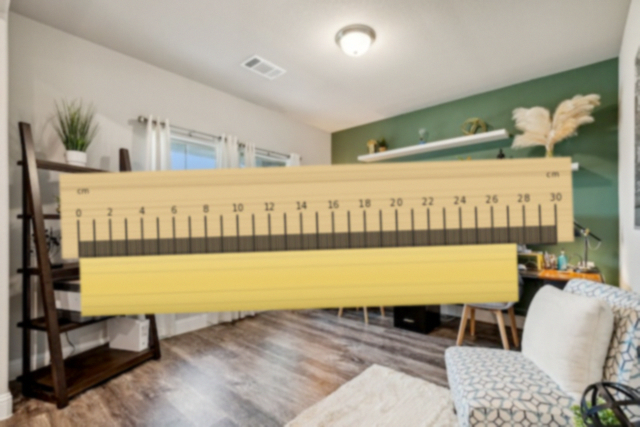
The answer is 27.5 cm
